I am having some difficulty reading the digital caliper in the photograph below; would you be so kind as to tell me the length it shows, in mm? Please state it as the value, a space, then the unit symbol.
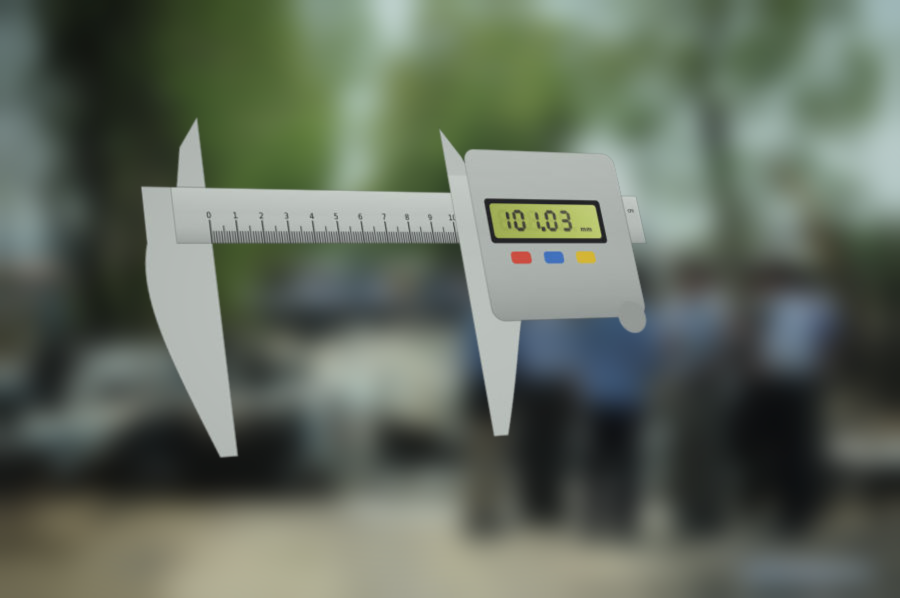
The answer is 101.03 mm
